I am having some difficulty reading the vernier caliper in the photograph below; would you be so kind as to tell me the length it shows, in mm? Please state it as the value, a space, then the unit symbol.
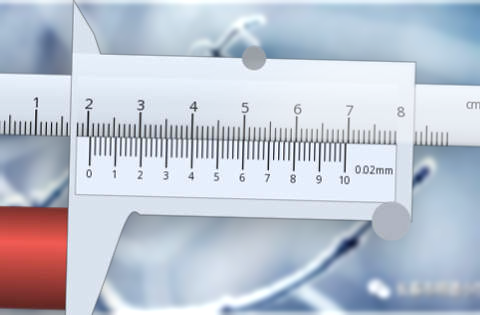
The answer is 20.5 mm
